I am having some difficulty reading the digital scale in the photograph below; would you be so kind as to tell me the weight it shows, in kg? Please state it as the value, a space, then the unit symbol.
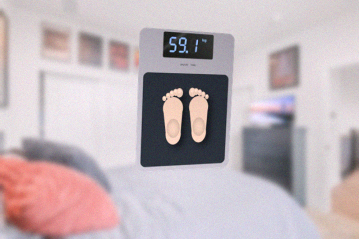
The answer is 59.1 kg
